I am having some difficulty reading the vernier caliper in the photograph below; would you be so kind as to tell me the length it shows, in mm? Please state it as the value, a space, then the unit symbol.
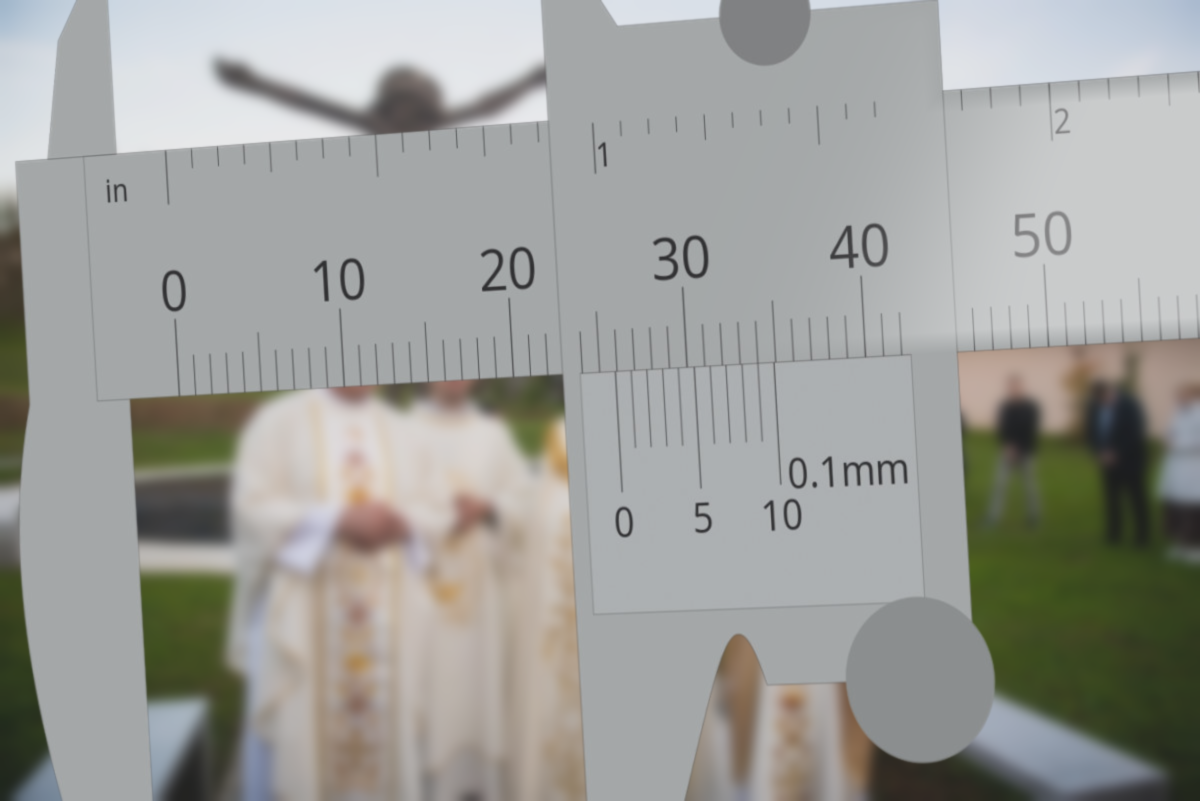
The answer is 25.9 mm
